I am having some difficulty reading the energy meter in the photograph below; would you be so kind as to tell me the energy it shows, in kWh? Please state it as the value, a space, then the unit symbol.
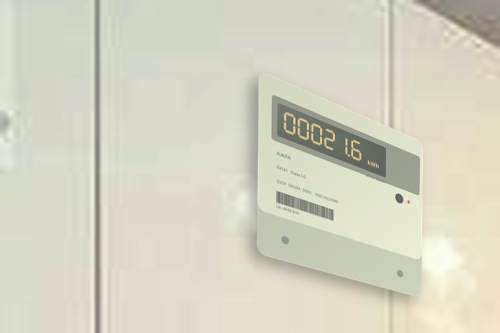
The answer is 21.6 kWh
